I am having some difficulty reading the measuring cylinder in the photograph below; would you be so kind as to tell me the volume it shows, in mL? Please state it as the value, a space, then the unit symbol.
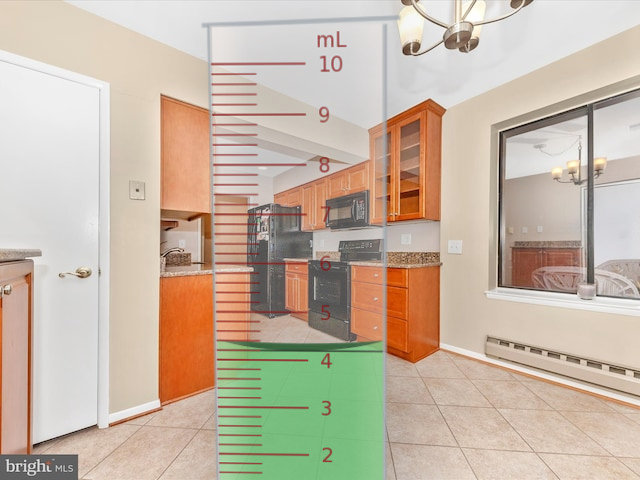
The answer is 4.2 mL
